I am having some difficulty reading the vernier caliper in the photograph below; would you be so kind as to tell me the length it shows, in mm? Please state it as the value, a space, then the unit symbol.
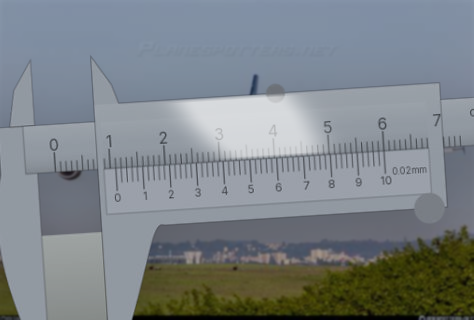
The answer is 11.0 mm
